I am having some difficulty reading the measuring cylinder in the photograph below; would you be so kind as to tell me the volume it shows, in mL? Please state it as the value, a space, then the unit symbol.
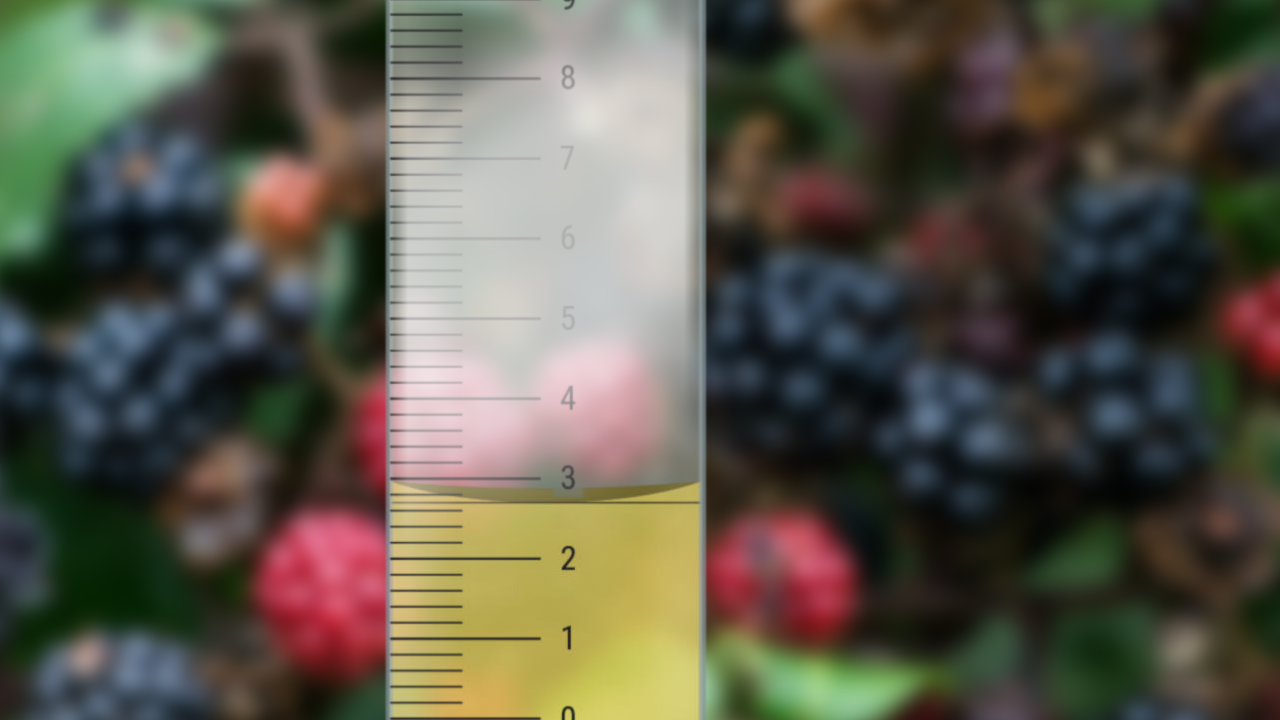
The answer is 2.7 mL
